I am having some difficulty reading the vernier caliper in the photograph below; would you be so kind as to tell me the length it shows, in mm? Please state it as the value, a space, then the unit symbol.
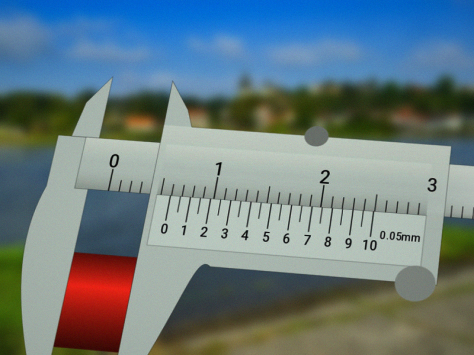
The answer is 5.9 mm
